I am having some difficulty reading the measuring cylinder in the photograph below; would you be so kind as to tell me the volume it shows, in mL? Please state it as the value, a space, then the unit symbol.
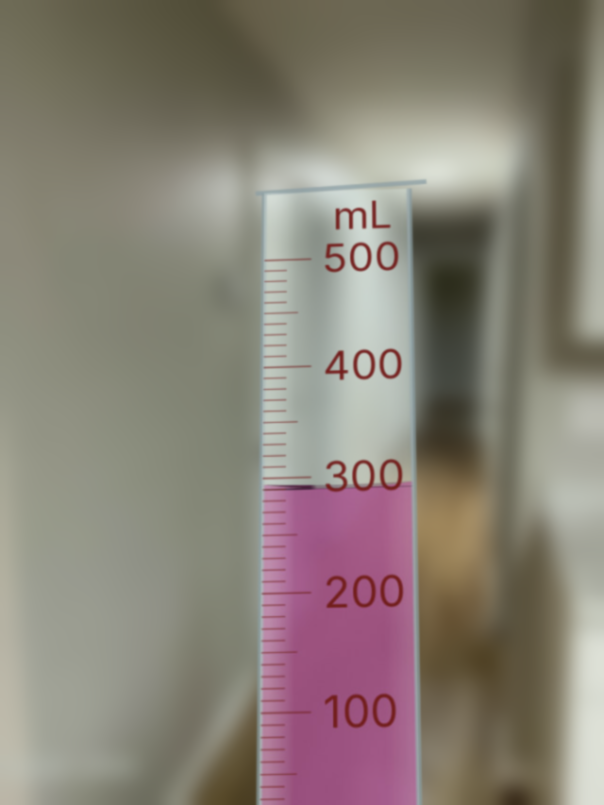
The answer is 290 mL
